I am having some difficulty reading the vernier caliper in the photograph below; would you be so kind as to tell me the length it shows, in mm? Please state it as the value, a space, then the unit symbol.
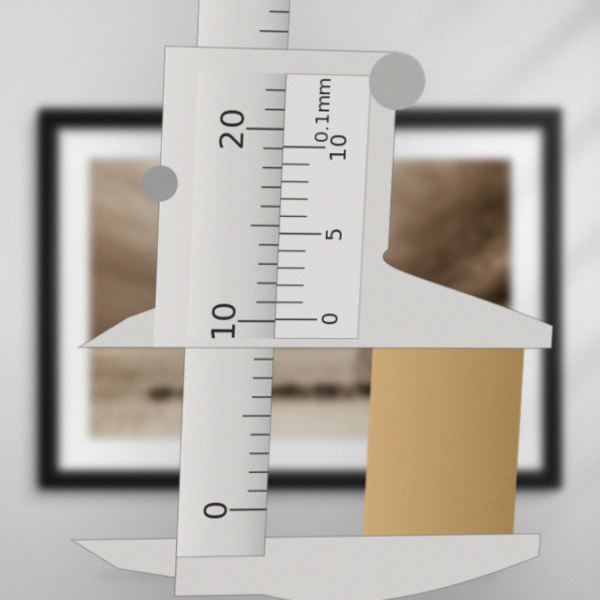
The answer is 10.1 mm
